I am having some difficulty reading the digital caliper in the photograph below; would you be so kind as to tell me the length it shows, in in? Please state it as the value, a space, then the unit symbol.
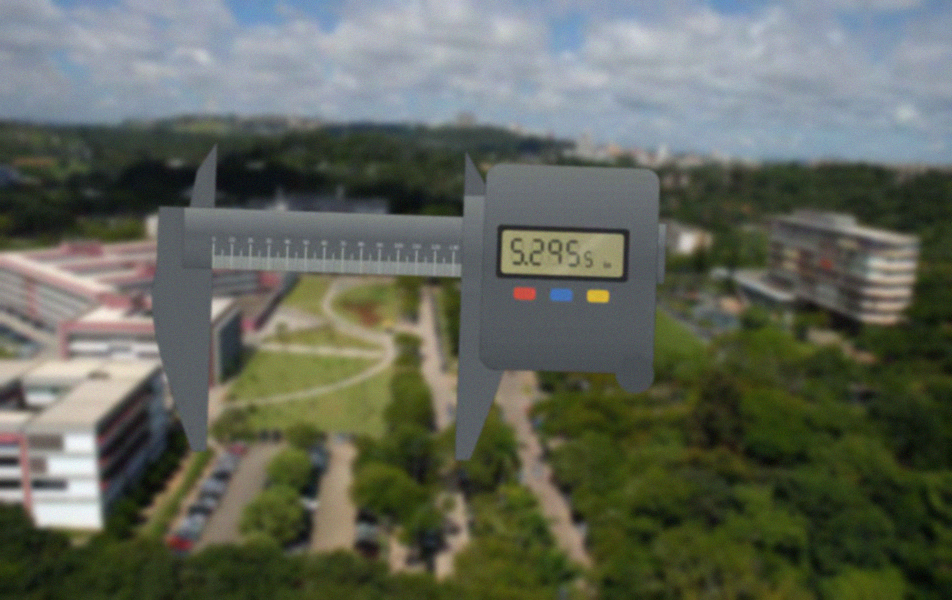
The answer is 5.2955 in
